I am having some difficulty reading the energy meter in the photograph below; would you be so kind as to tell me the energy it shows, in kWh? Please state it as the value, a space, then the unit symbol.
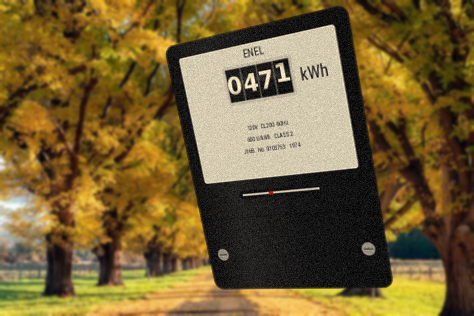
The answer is 471 kWh
